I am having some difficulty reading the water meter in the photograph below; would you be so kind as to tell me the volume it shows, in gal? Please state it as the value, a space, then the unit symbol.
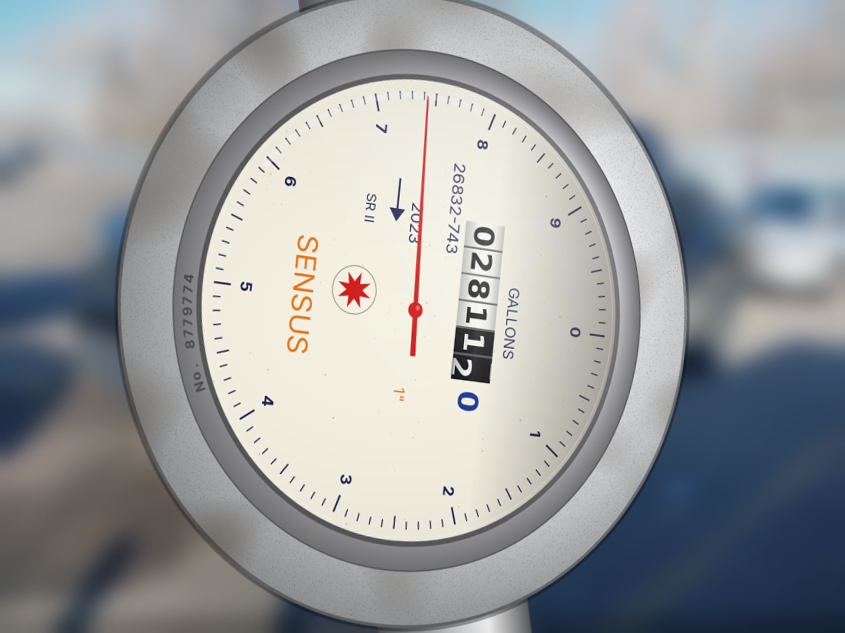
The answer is 281117.4 gal
